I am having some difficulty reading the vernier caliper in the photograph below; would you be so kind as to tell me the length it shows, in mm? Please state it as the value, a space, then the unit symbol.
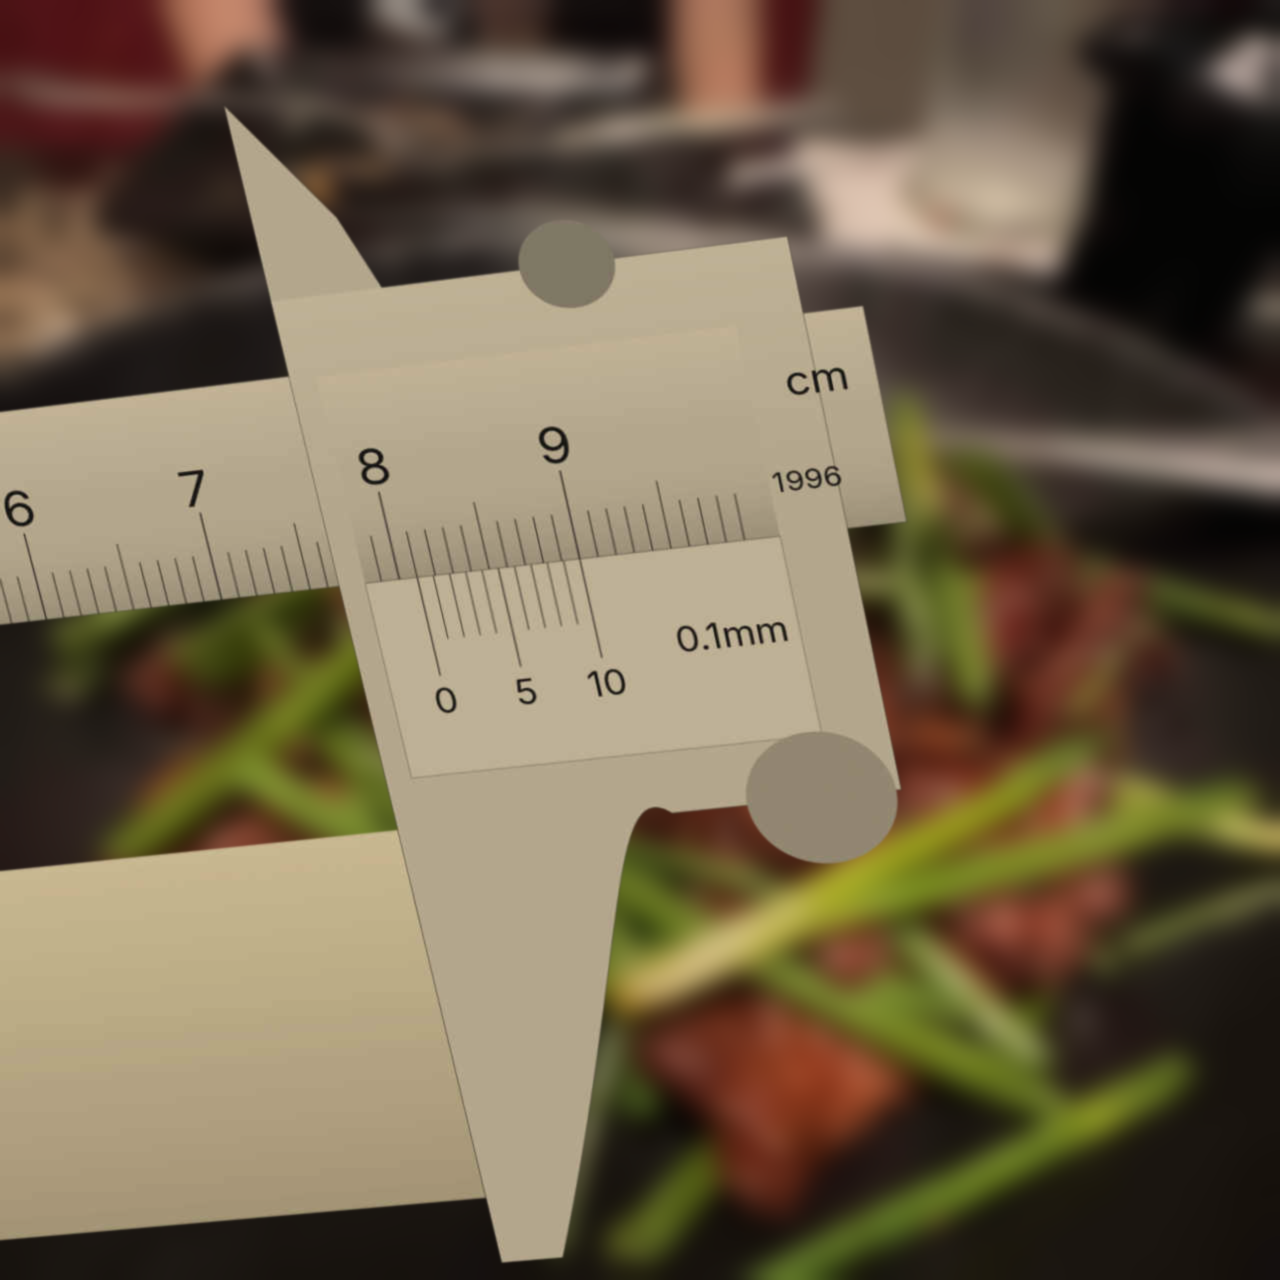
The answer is 81.0 mm
